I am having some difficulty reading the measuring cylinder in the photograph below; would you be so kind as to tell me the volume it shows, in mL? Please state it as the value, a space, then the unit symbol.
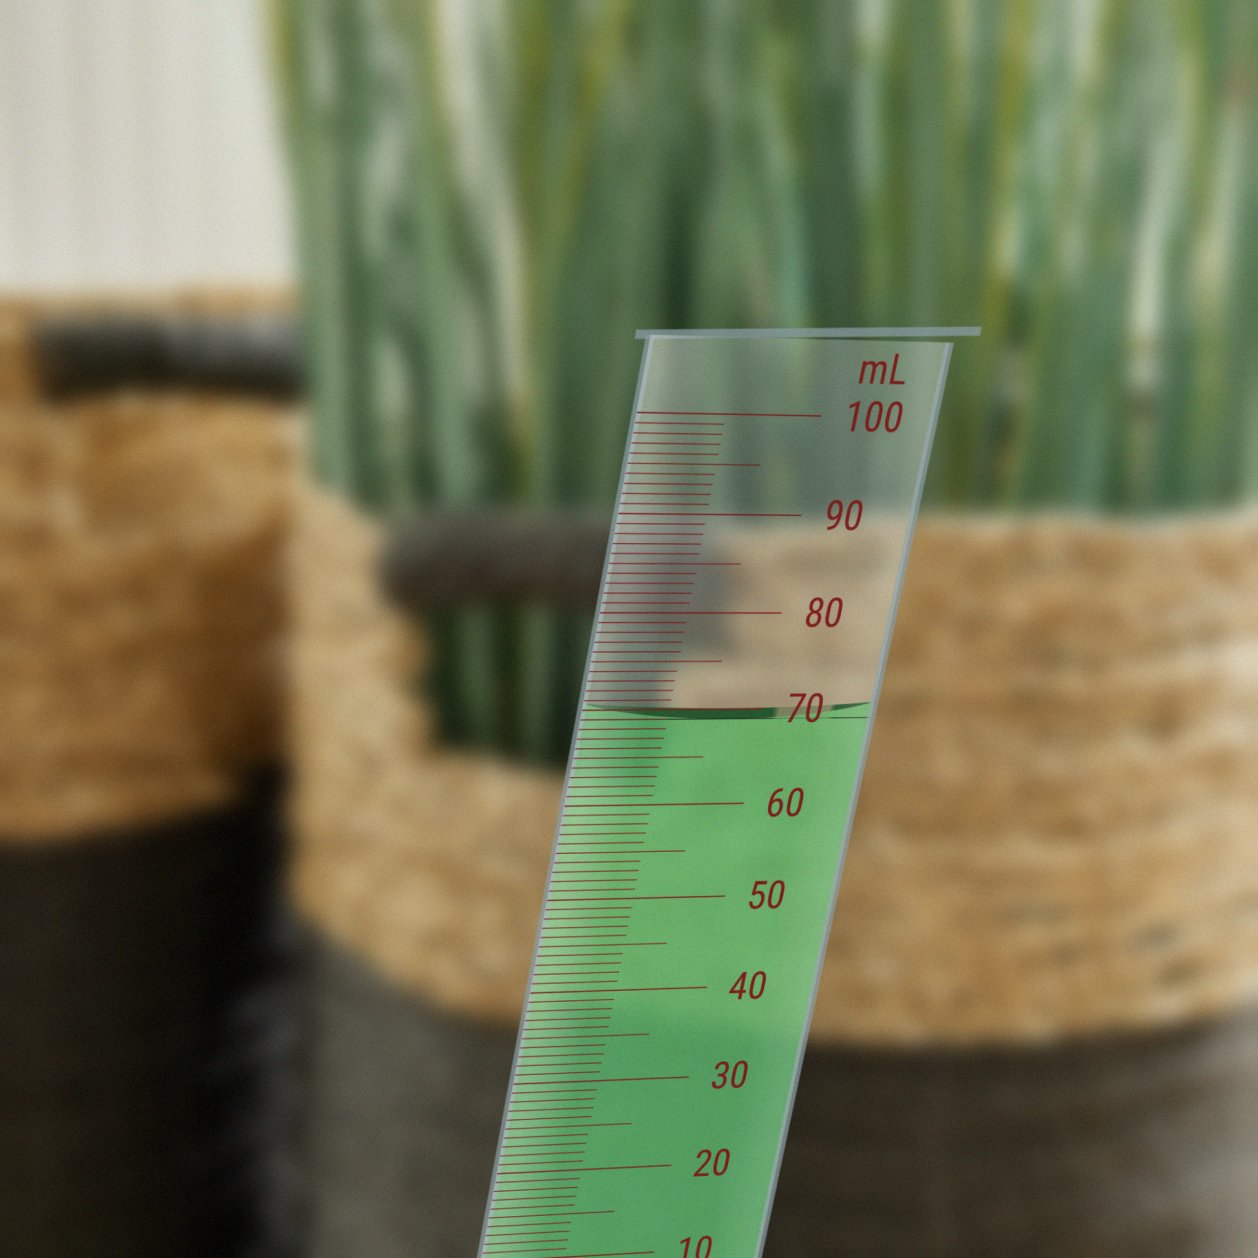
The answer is 69 mL
